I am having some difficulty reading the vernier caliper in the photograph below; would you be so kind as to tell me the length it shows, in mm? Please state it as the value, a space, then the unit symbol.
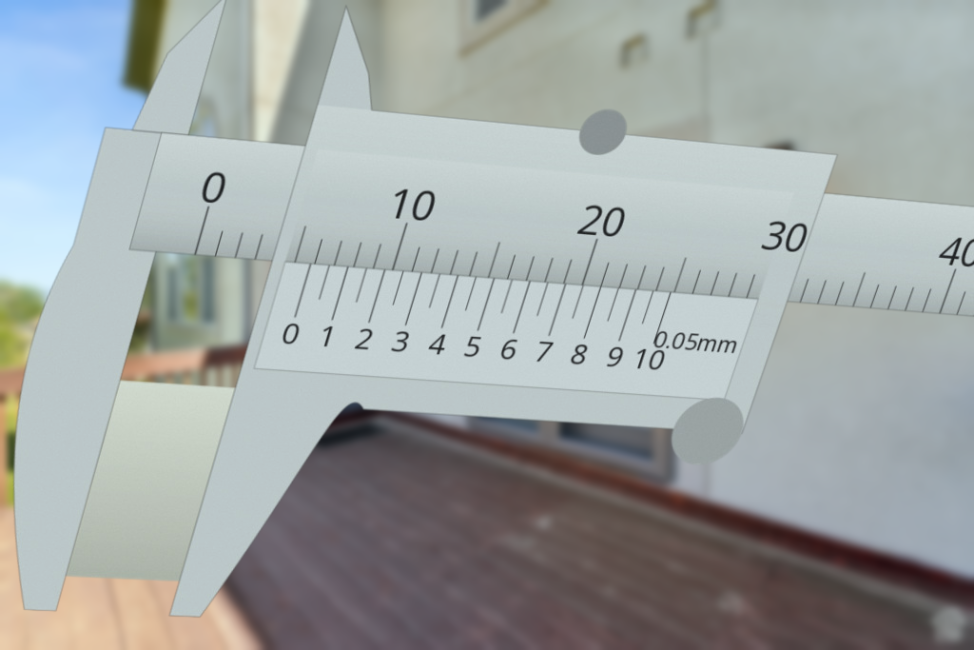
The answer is 5.8 mm
